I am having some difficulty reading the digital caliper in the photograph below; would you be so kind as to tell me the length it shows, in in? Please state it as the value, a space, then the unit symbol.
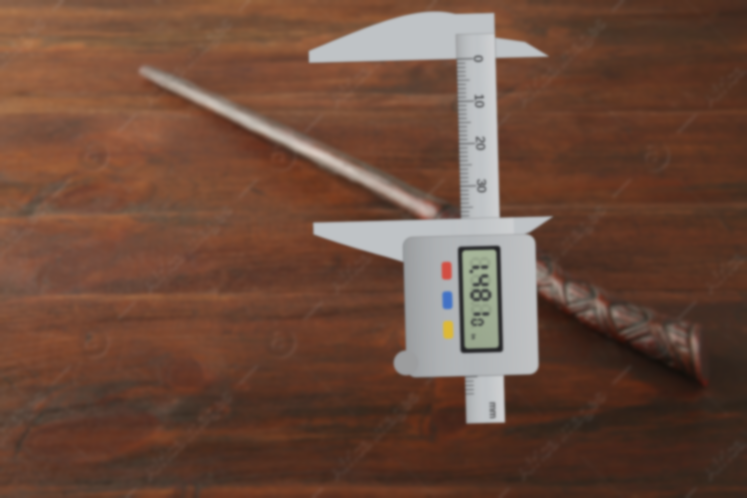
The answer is 1.4810 in
